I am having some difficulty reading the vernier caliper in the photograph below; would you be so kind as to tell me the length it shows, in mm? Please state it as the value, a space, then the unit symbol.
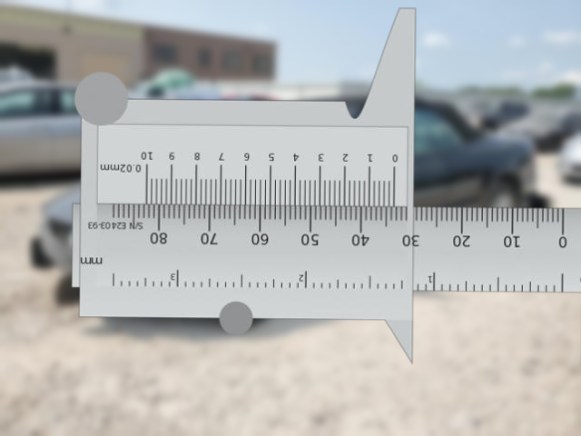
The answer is 33.5 mm
